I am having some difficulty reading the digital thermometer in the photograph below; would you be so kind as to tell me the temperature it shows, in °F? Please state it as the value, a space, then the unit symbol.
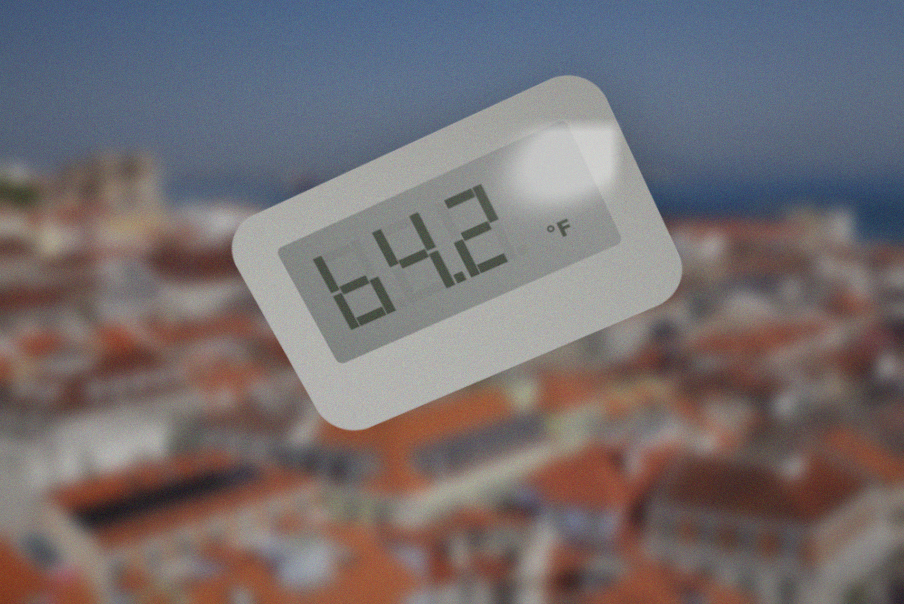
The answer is 64.2 °F
